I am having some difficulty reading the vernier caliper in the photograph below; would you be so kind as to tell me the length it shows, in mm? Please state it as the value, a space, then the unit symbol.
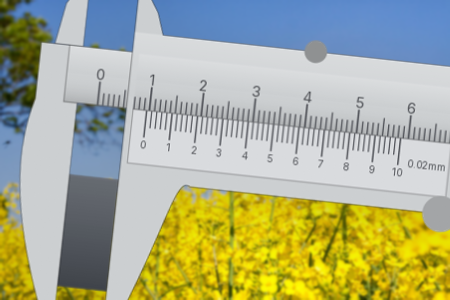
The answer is 9.5 mm
